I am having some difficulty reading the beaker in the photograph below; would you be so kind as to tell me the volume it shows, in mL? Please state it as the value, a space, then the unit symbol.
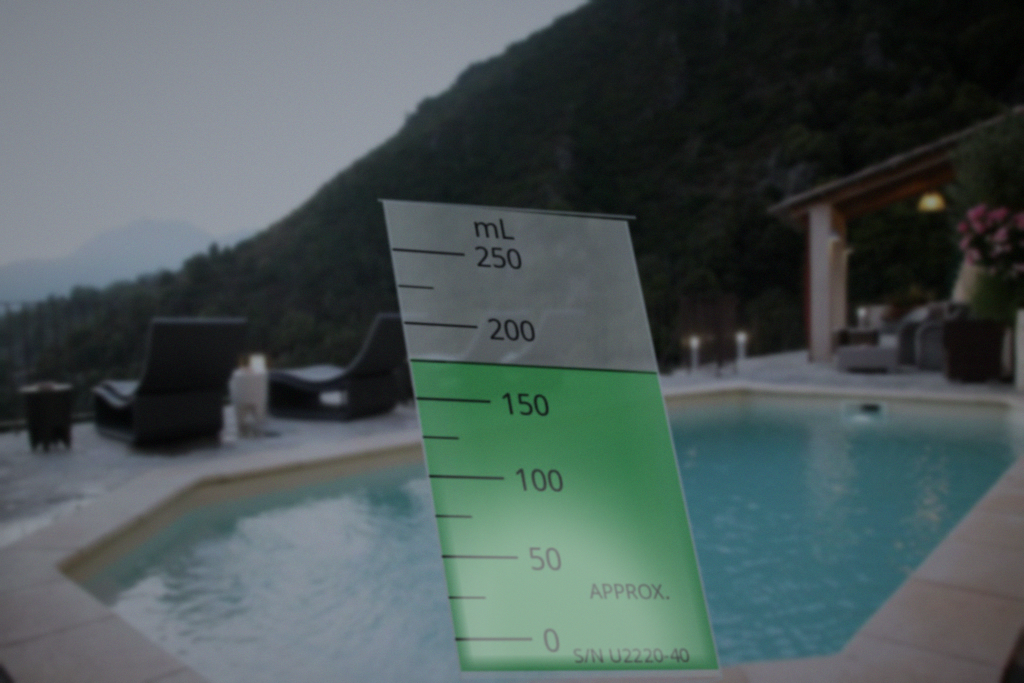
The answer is 175 mL
